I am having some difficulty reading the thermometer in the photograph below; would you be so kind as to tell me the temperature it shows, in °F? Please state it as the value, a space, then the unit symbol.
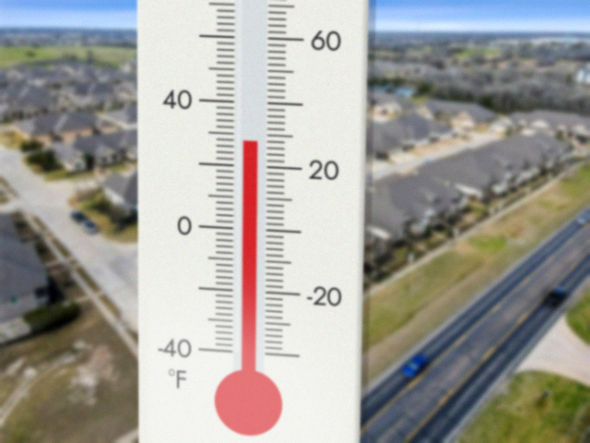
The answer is 28 °F
